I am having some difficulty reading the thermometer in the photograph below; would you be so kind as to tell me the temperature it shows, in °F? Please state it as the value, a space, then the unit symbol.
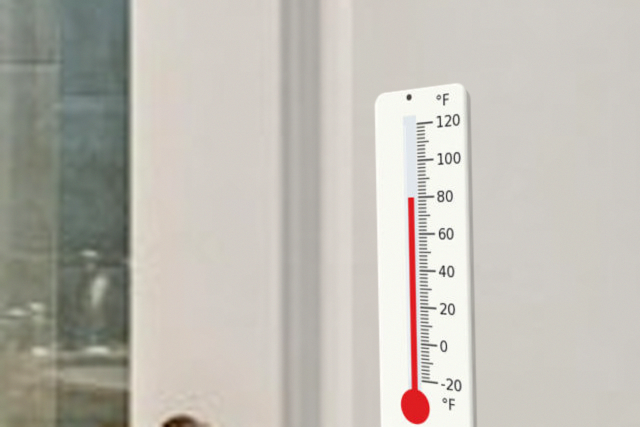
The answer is 80 °F
